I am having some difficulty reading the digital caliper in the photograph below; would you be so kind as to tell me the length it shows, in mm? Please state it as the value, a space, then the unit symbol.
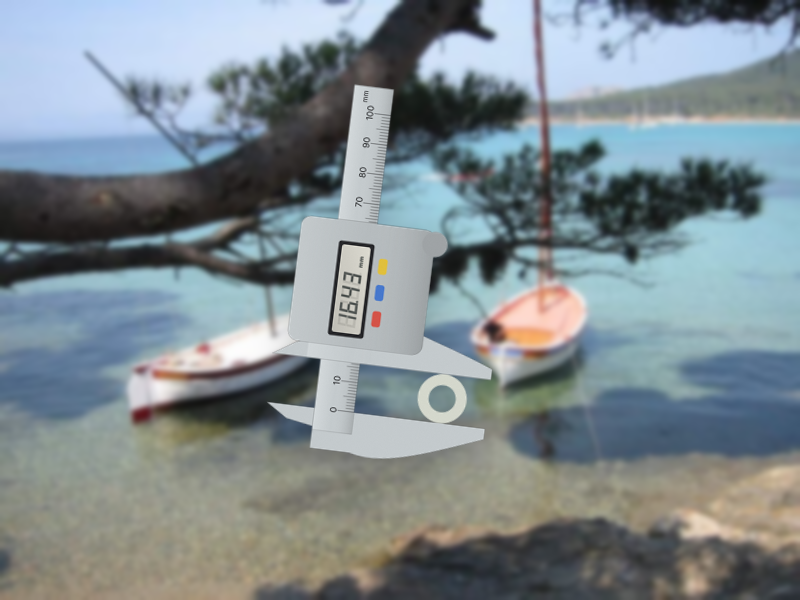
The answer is 16.43 mm
